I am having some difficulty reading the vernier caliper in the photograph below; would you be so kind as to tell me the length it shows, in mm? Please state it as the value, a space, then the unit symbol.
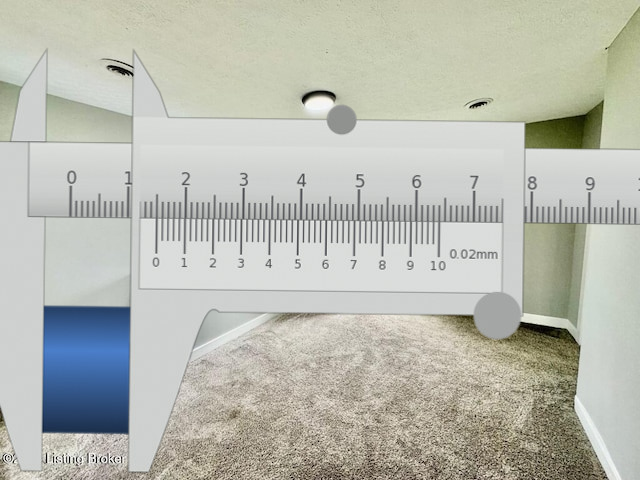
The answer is 15.0 mm
